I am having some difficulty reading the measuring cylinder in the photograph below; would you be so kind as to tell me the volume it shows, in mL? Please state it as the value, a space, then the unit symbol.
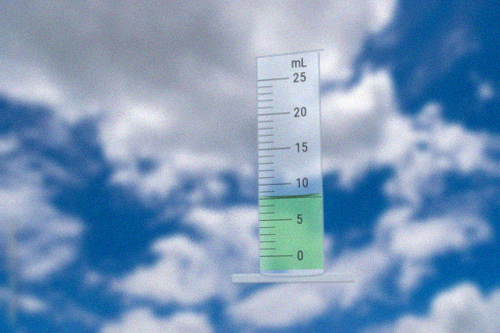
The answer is 8 mL
